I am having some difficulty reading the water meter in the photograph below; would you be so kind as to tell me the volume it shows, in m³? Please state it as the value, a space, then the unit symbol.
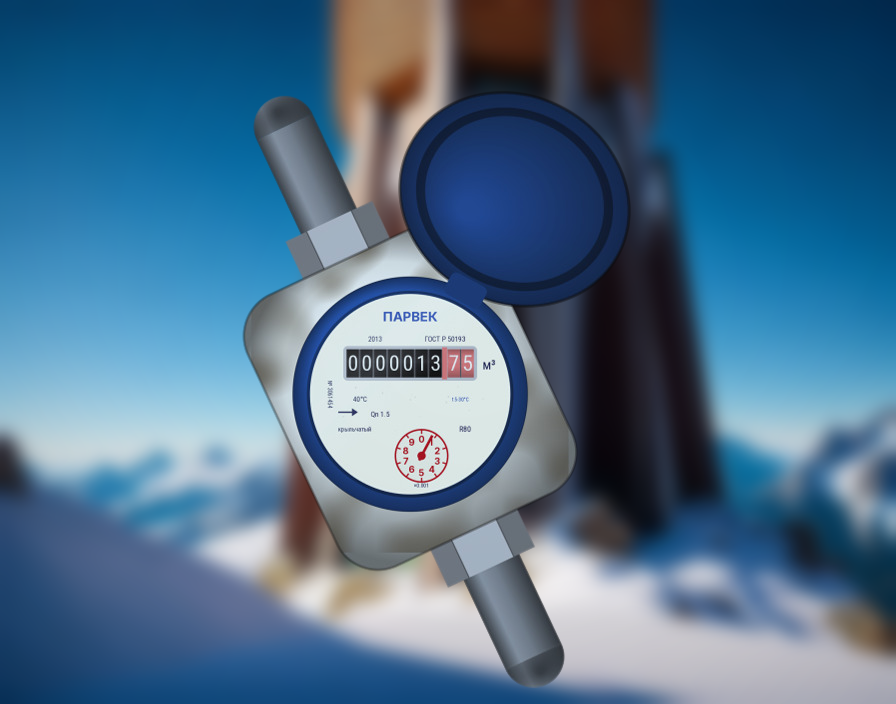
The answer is 13.750 m³
